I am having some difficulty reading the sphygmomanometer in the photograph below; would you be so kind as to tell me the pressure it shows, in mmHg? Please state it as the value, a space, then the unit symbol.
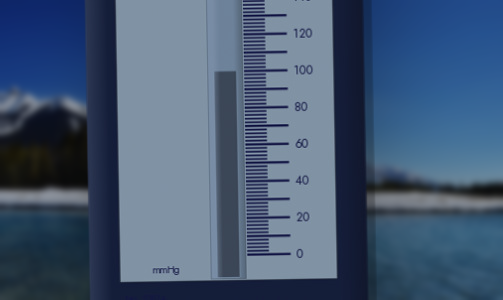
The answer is 100 mmHg
